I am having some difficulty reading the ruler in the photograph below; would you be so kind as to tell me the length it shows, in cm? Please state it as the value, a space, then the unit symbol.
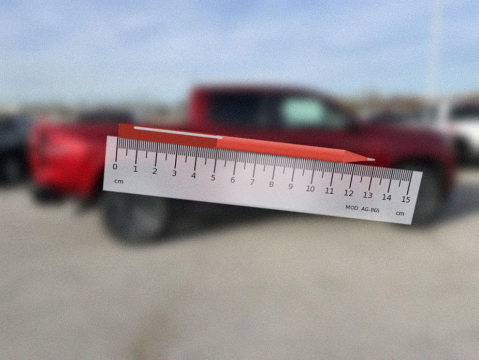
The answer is 13 cm
